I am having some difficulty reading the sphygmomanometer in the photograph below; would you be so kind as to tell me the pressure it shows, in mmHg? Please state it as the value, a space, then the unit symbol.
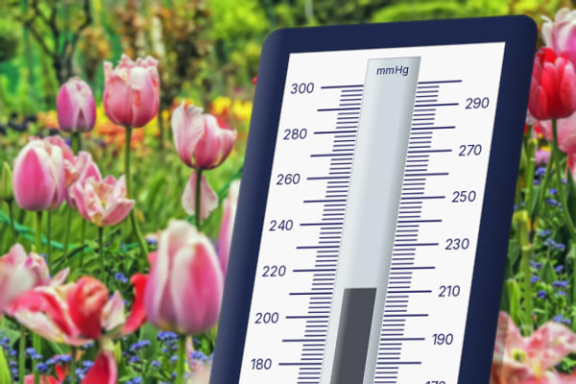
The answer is 212 mmHg
